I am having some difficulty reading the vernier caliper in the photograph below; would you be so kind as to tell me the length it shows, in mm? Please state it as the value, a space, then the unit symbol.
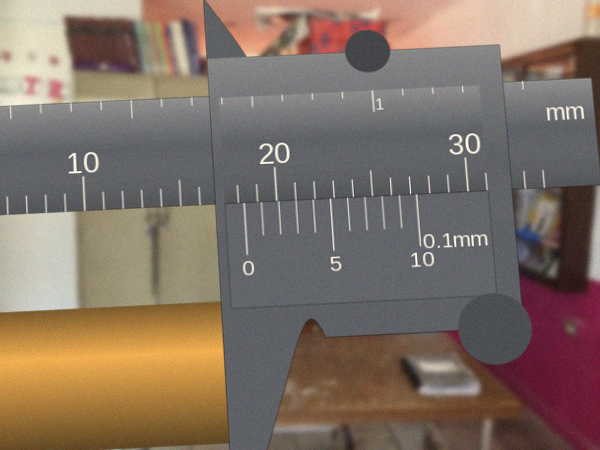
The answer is 18.3 mm
